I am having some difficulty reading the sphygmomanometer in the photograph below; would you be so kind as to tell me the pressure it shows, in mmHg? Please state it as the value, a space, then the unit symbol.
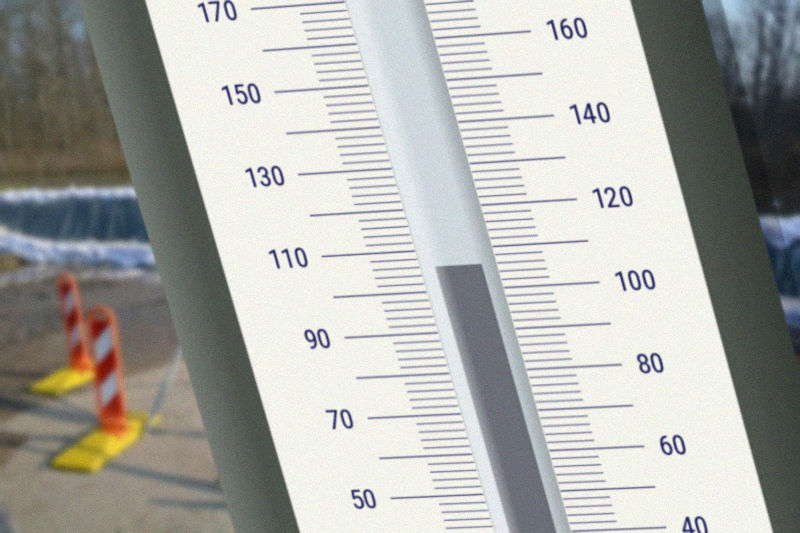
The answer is 106 mmHg
